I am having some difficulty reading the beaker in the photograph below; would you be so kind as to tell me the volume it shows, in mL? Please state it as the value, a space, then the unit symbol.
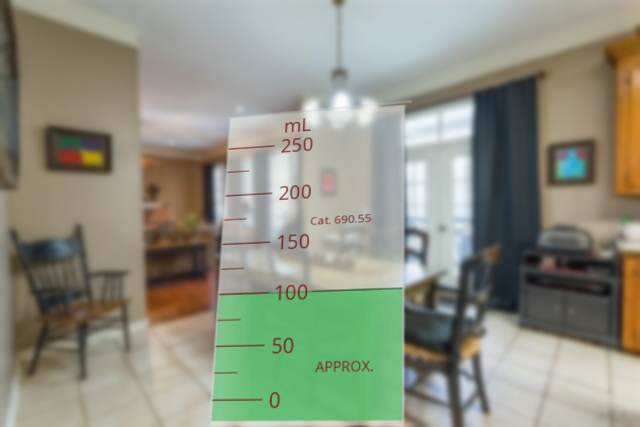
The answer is 100 mL
